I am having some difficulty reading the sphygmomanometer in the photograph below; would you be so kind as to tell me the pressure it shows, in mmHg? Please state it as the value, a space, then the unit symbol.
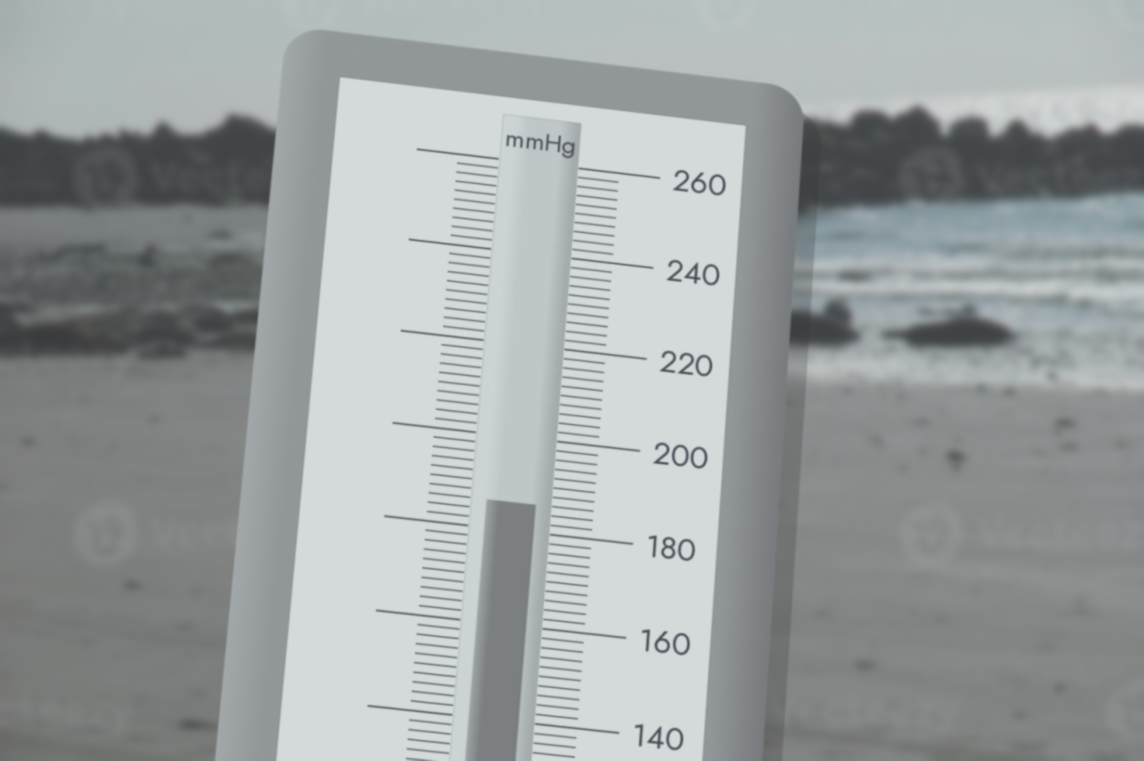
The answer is 186 mmHg
